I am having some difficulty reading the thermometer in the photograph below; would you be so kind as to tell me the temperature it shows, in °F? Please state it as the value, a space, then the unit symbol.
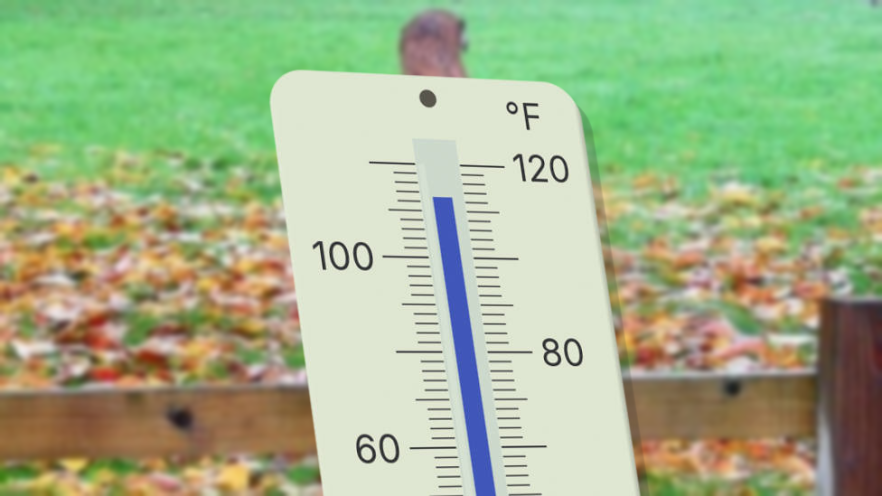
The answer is 113 °F
